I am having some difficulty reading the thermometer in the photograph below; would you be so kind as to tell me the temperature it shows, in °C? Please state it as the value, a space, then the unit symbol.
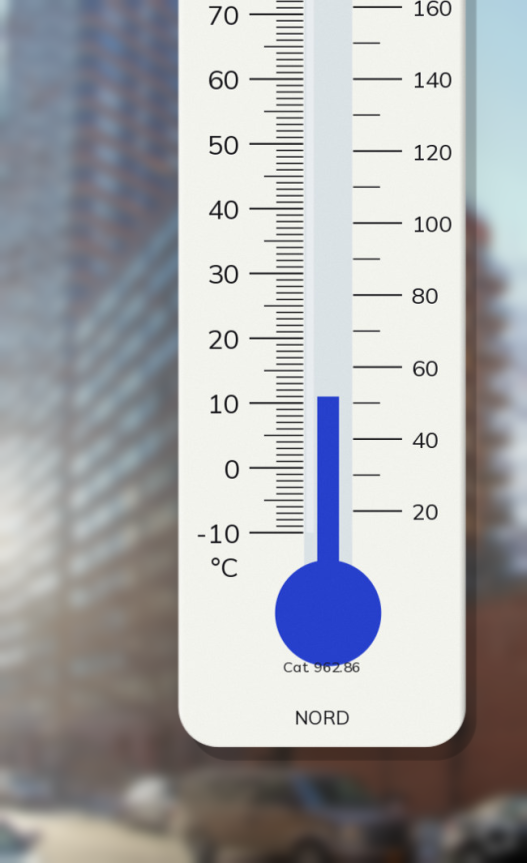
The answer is 11 °C
